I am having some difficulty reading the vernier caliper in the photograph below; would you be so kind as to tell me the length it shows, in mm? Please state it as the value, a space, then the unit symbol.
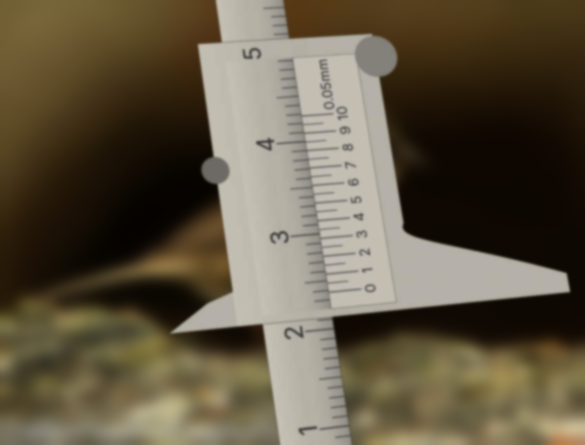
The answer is 23.8 mm
